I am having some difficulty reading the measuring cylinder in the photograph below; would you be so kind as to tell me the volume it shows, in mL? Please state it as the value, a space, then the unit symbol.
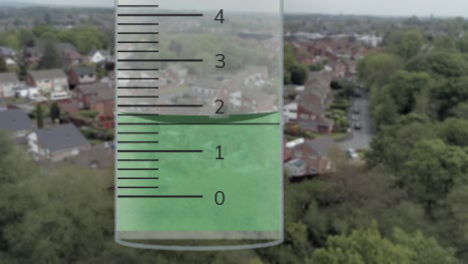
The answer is 1.6 mL
